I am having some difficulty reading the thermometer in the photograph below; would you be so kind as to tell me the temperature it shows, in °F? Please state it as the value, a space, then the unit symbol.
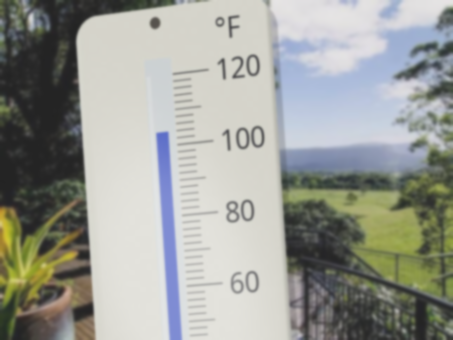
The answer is 104 °F
